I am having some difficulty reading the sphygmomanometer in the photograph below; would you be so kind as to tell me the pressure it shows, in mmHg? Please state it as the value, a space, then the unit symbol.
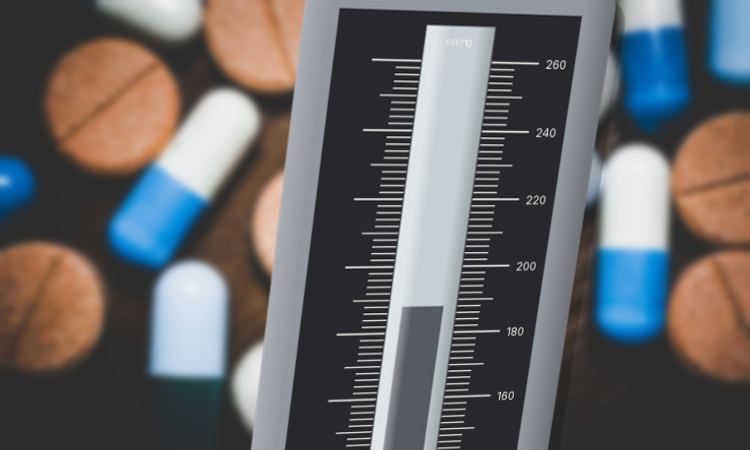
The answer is 188 mmHg
